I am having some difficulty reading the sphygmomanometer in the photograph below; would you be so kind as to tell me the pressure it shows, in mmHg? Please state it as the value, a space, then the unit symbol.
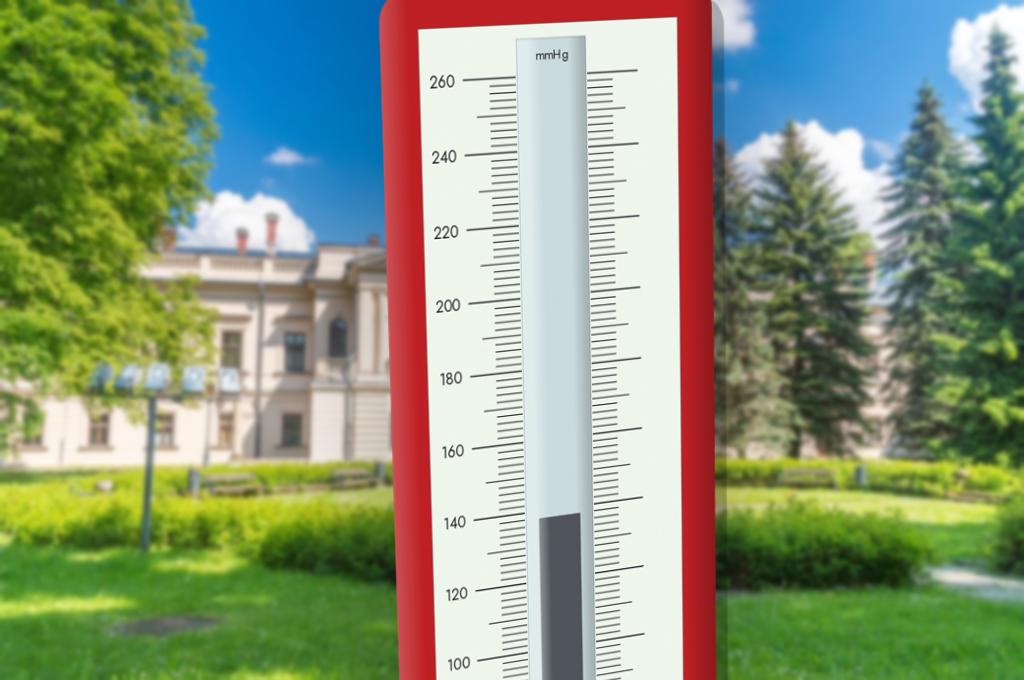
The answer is 138 mmHg
